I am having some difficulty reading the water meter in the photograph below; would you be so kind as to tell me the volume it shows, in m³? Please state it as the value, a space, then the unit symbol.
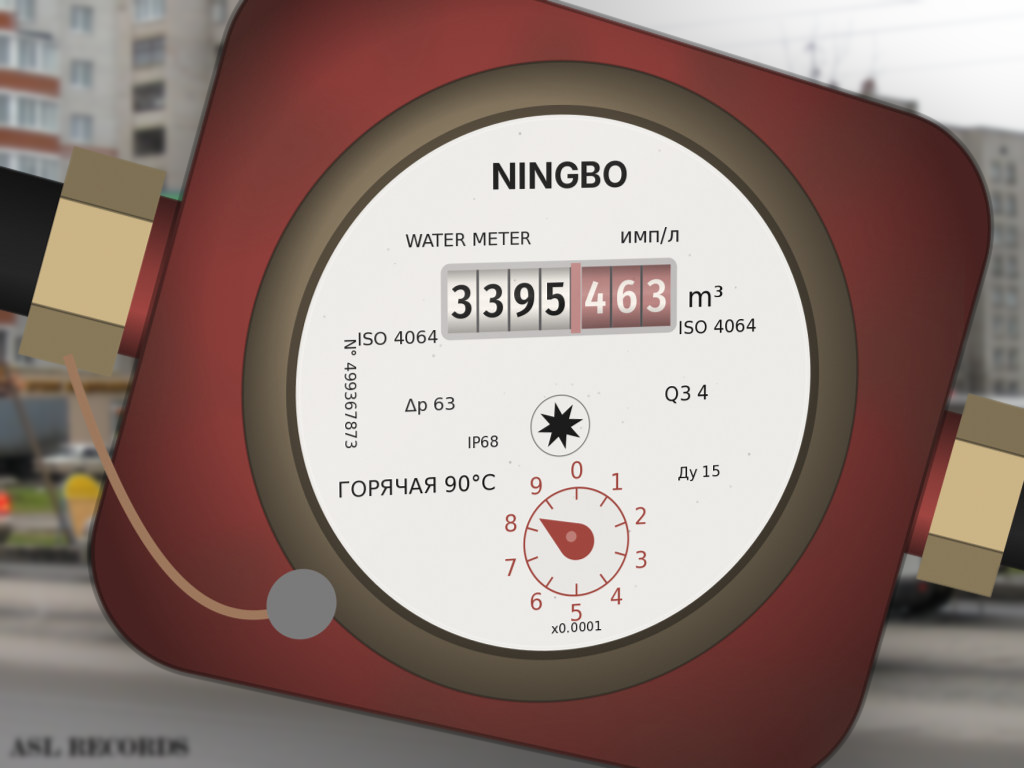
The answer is 3395.4638 m³
